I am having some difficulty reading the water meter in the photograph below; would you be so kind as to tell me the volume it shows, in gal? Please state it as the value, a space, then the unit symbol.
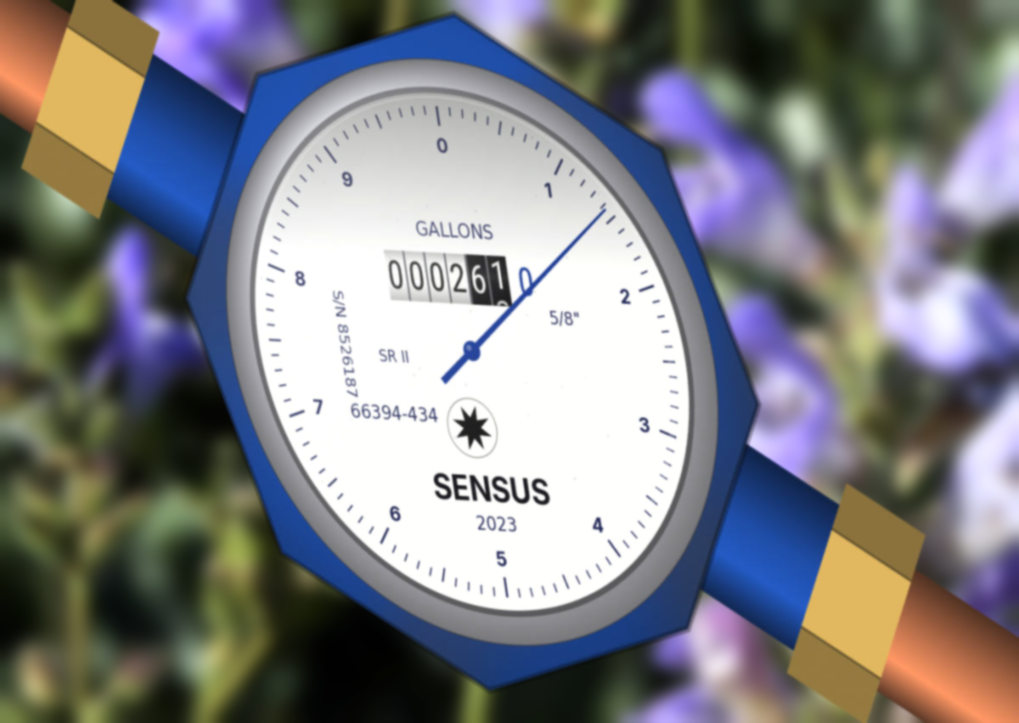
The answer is 2611.4 gal
